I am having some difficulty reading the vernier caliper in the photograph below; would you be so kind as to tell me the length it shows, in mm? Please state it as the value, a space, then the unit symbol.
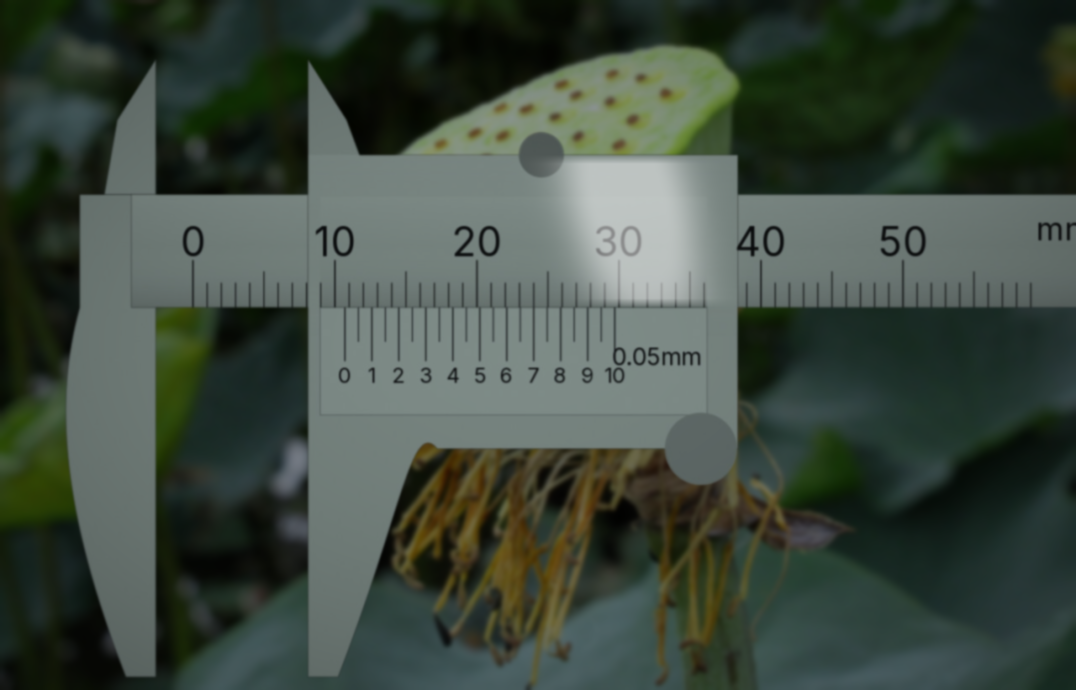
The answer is 10.7 mm
